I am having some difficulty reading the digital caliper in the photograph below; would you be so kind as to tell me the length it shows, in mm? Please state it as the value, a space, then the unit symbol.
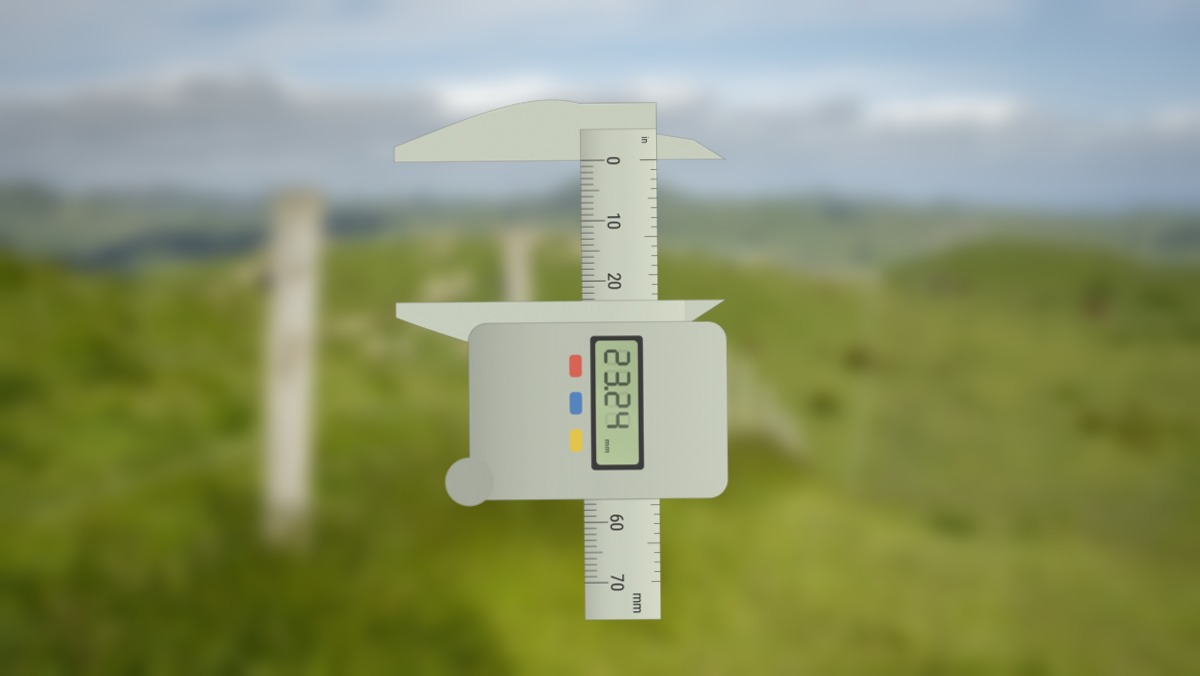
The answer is 23.24 mm
